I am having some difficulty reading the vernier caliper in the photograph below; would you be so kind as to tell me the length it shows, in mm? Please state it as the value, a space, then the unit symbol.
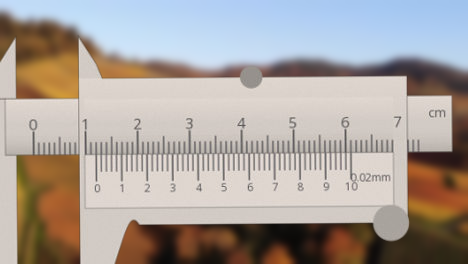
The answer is 12.0 mm
